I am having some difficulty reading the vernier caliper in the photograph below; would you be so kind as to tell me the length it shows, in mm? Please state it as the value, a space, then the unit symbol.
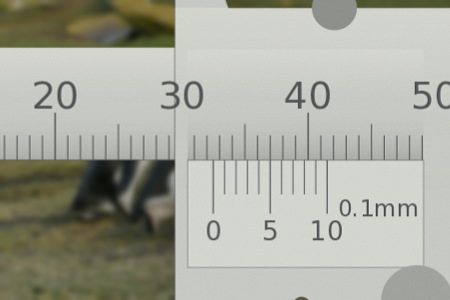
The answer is 32.5 mm
